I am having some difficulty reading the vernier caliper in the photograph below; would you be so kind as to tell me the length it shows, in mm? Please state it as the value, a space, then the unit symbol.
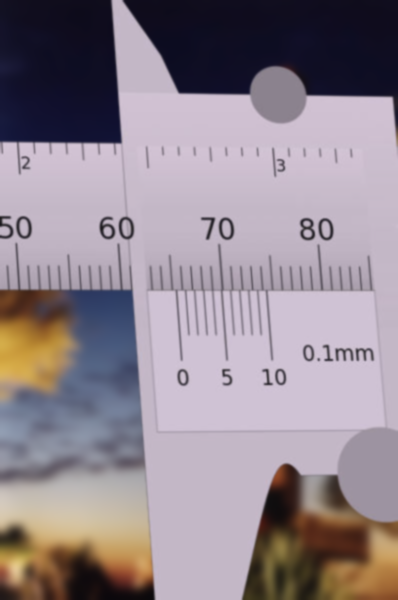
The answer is 65.4 mm
